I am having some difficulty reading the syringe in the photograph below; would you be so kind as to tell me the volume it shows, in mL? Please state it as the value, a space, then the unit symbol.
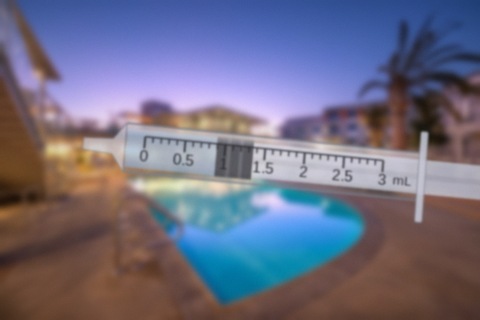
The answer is 0.9 mL
